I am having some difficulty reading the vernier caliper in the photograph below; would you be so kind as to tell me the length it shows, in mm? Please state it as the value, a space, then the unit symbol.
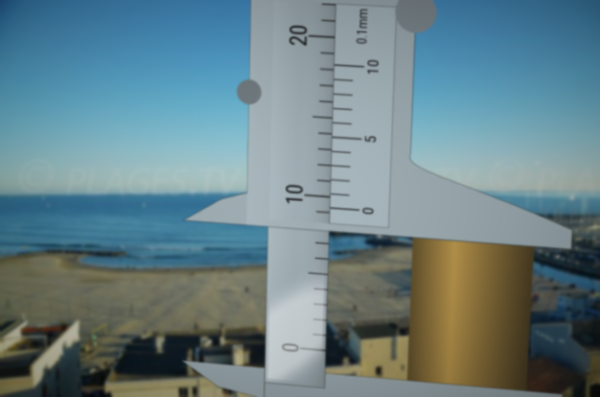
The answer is 9.3 mm
